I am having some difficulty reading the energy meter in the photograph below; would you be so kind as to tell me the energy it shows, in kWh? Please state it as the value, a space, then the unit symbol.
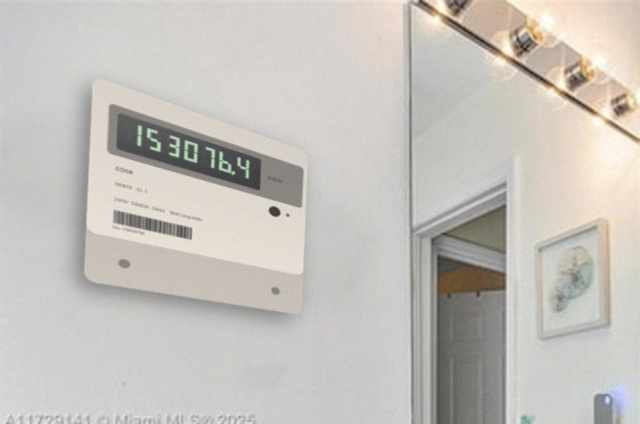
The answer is 153076.4 kWh
